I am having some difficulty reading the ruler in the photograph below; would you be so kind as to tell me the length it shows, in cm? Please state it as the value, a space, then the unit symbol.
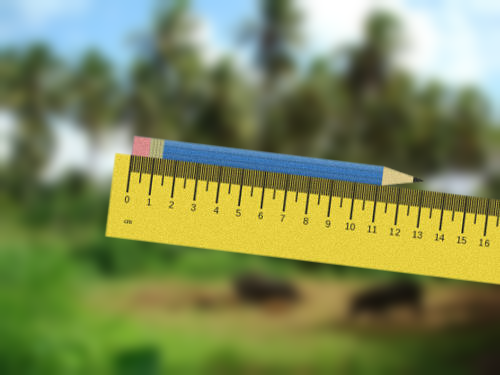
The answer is 13 cm
